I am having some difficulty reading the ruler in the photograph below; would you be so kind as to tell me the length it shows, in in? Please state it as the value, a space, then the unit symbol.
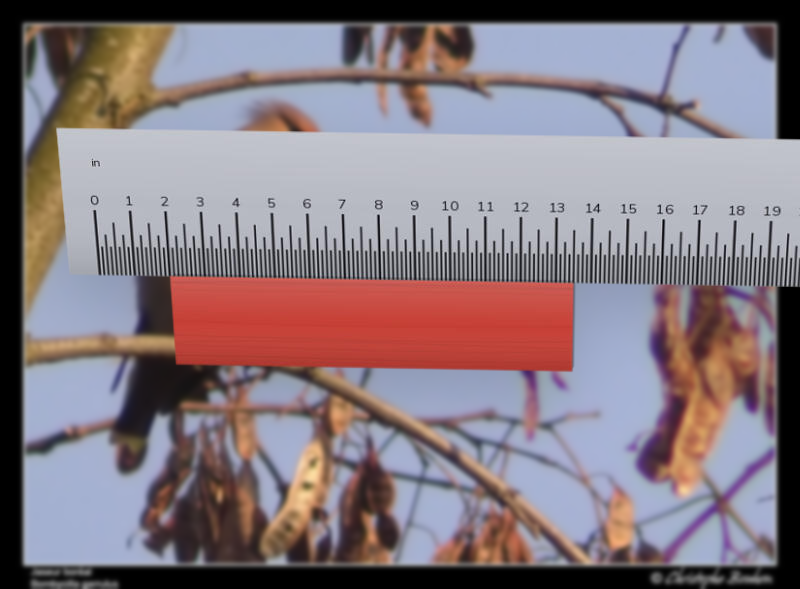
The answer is 11.5 in
